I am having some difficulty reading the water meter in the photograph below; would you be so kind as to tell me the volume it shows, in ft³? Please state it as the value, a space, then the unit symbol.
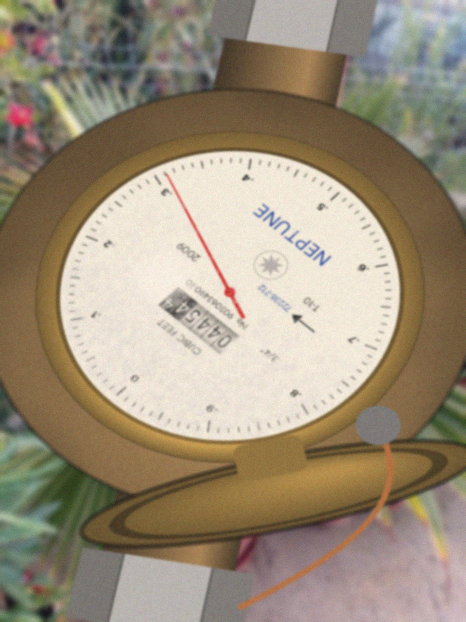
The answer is 44544.31 ft³
